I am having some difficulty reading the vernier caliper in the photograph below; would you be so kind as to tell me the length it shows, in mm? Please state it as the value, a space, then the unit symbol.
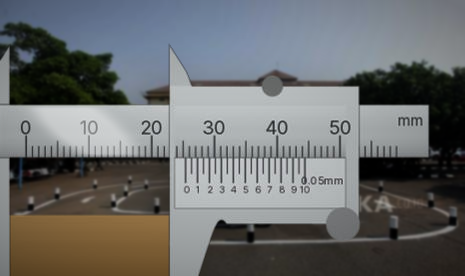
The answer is 25.4 mm
